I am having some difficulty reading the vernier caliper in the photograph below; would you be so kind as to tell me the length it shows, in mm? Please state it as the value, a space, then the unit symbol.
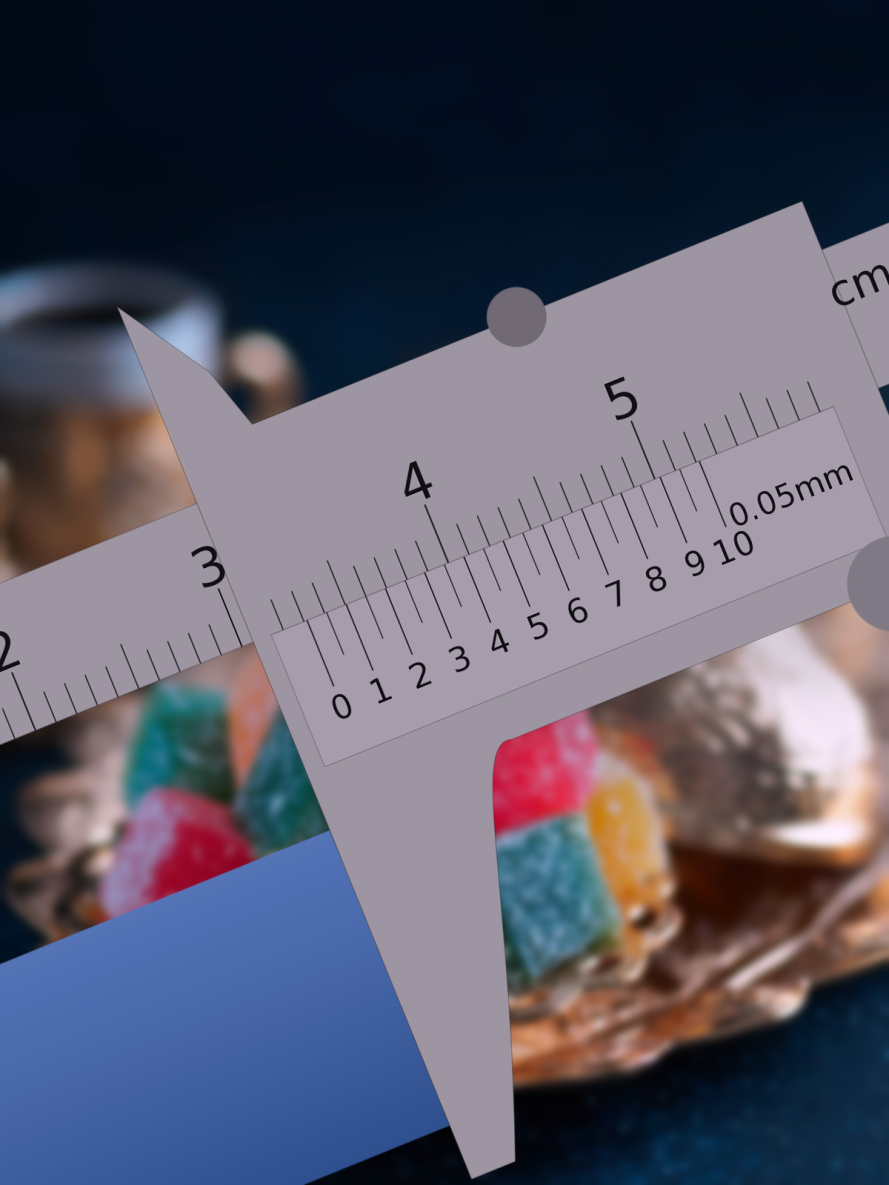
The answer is 33.15 mm
